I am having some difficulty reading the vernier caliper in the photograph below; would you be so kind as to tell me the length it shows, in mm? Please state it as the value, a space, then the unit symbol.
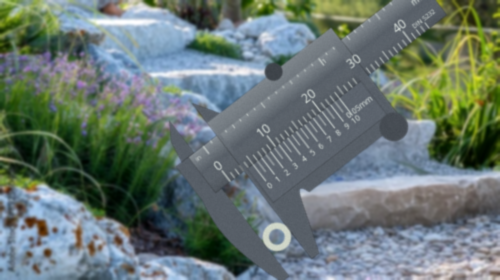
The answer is 5.0 mm
